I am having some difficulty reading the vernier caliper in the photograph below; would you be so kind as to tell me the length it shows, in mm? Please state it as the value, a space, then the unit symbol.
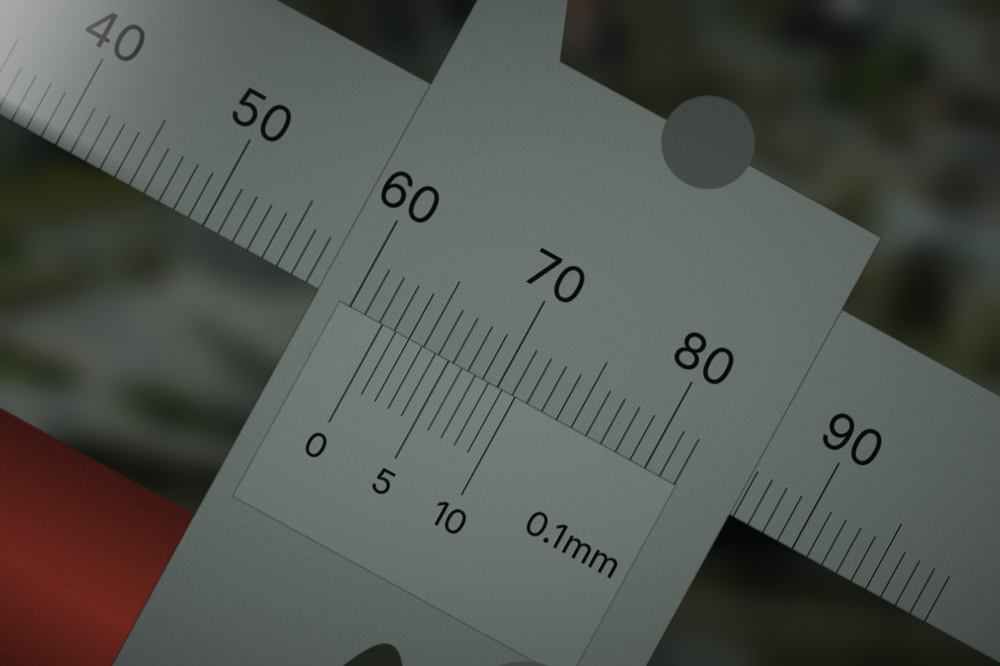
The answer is 62.2 mm
